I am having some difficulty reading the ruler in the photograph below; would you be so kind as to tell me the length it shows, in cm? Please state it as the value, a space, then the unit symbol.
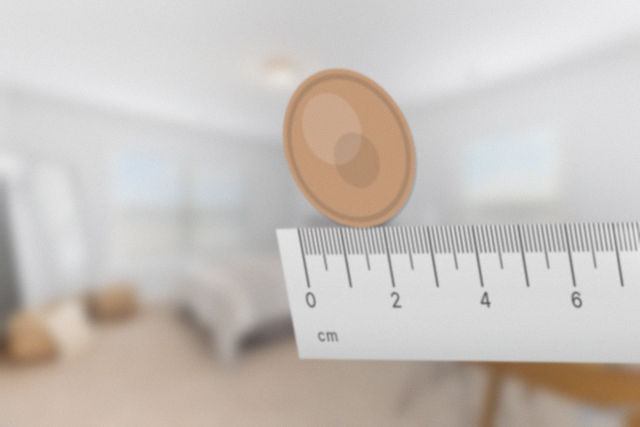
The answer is 3 cm
